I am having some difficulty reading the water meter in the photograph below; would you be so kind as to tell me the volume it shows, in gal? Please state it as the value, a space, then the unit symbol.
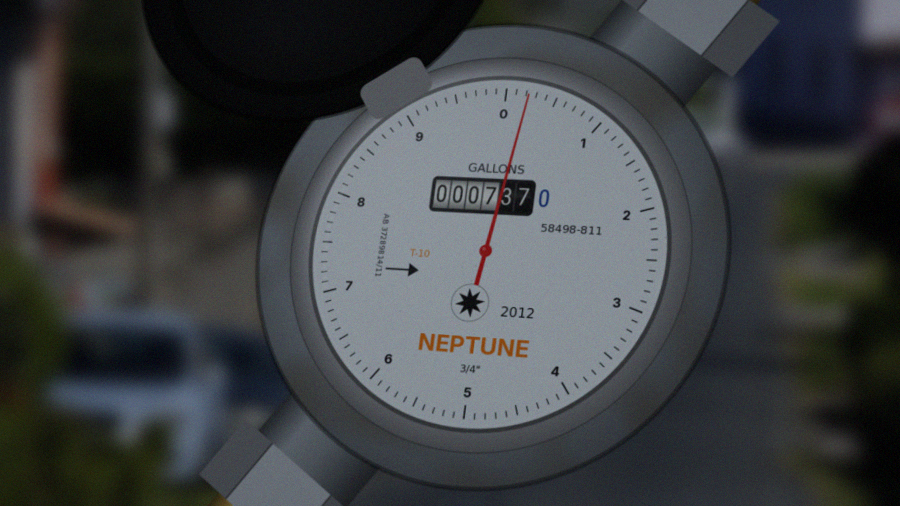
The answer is 7370.2 gal
